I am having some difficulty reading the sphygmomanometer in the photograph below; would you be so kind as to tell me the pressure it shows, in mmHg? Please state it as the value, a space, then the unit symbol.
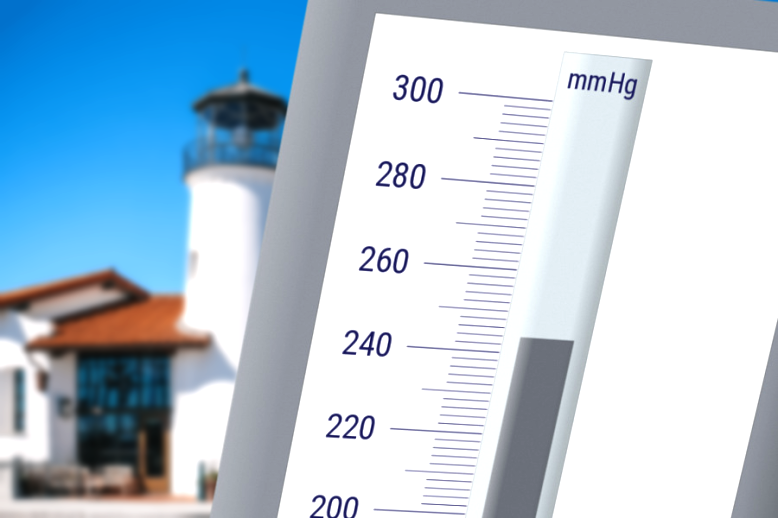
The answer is 244 mmHg
